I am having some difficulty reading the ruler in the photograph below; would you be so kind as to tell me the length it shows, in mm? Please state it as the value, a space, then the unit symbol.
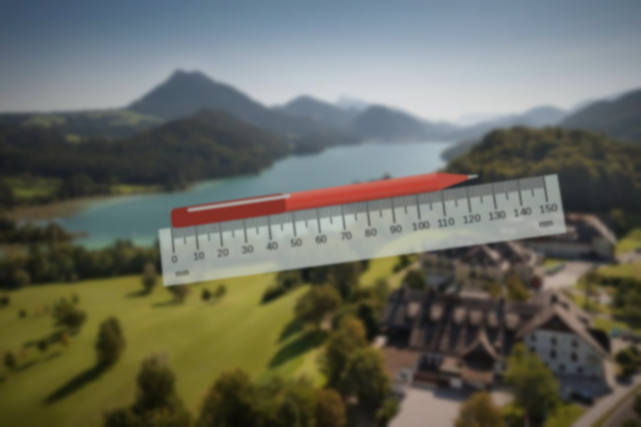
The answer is 125 mm
